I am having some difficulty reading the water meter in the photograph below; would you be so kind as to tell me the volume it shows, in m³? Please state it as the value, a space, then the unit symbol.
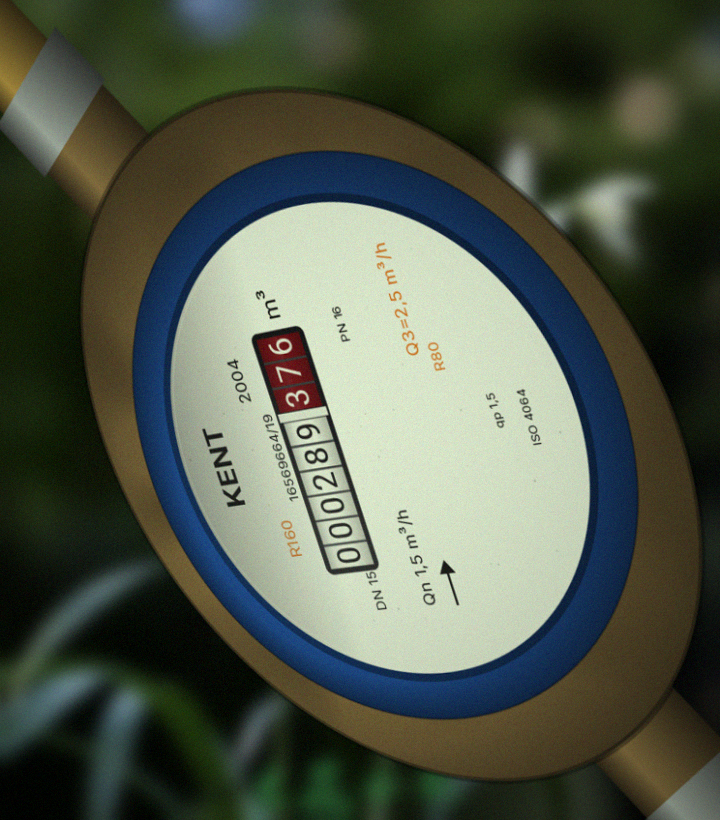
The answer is 289.376 m³
